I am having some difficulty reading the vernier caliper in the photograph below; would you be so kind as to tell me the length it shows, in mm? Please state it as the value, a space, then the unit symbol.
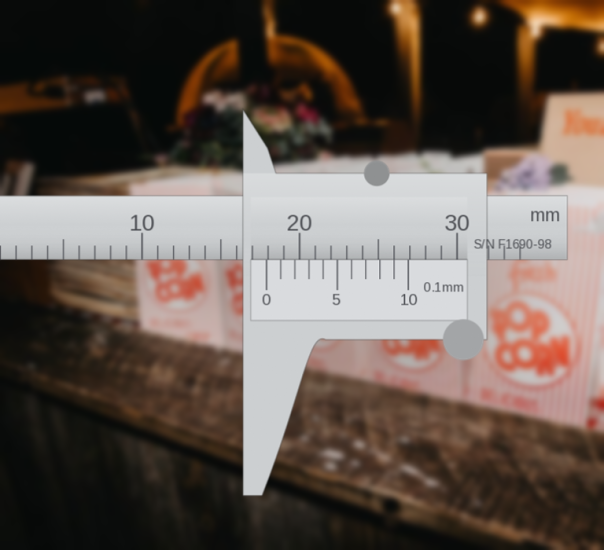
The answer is 17.9 mm
